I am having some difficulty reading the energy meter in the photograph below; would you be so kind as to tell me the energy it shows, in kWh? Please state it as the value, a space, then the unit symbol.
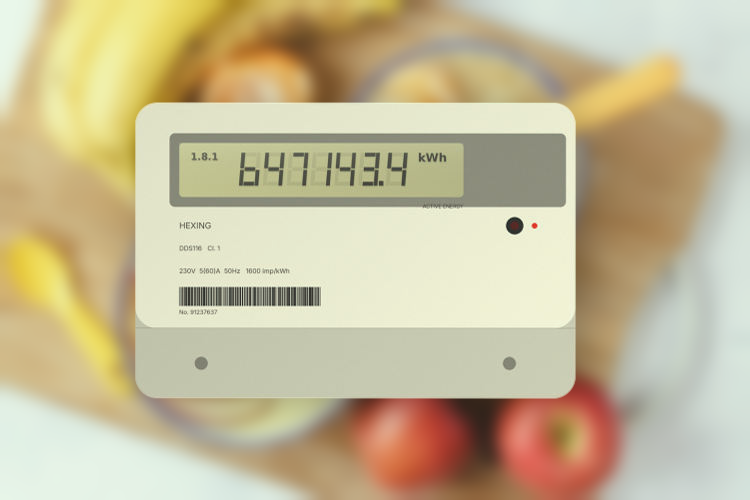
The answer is 647143.4 kWh
